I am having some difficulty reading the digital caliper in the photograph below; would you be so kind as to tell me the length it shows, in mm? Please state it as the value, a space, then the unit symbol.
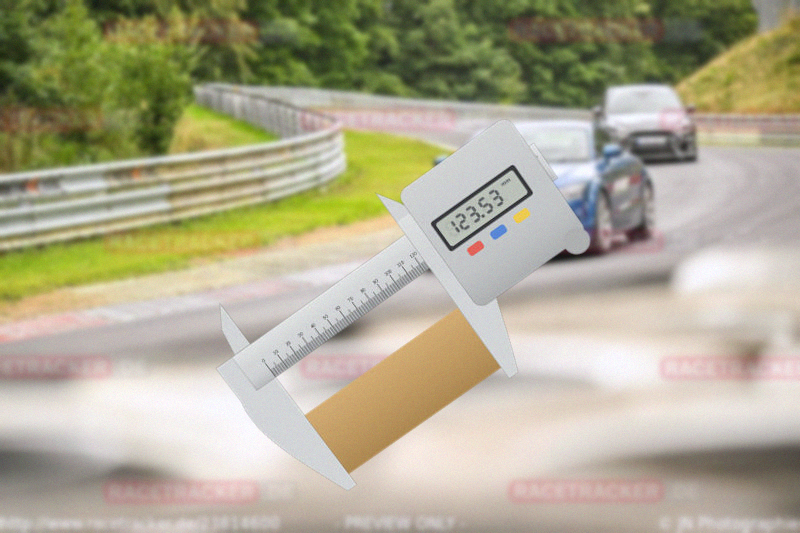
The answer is 123.53 mm
